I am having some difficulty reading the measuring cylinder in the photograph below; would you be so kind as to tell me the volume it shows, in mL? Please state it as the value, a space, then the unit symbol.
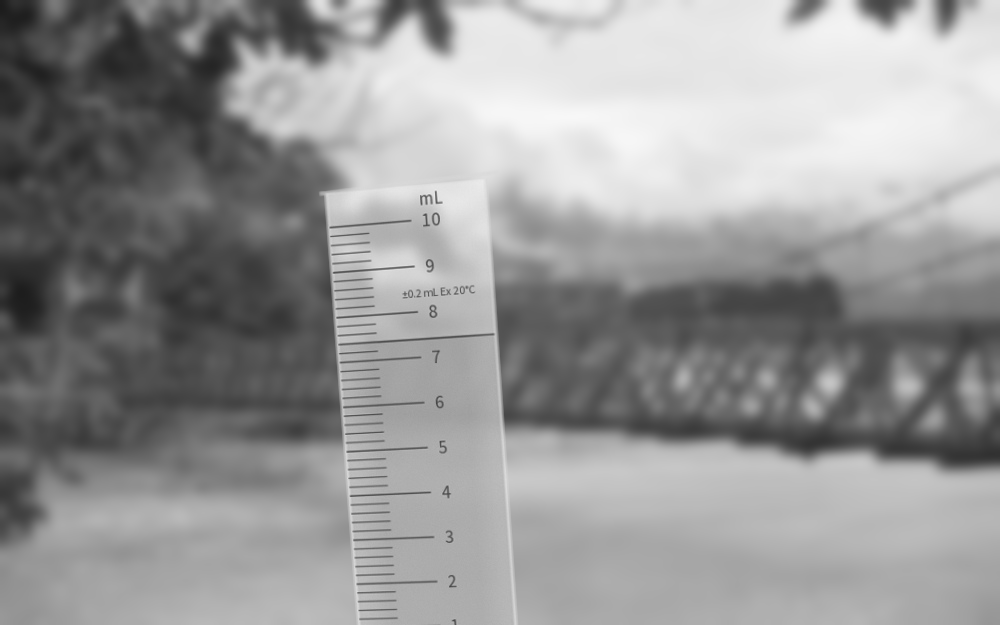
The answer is 7.4 mL
